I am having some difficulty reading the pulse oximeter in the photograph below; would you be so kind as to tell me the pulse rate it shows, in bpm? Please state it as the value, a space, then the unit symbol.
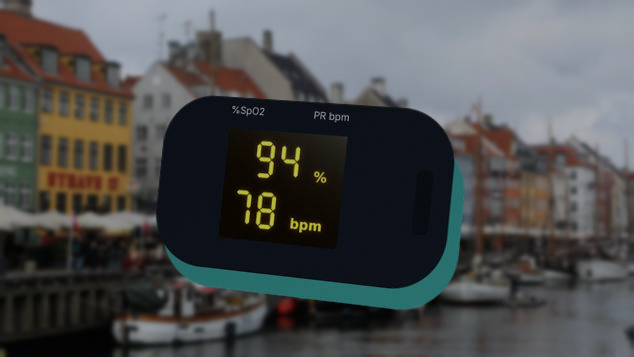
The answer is 78 bpm
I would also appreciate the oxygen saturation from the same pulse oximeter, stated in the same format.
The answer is 94 %
